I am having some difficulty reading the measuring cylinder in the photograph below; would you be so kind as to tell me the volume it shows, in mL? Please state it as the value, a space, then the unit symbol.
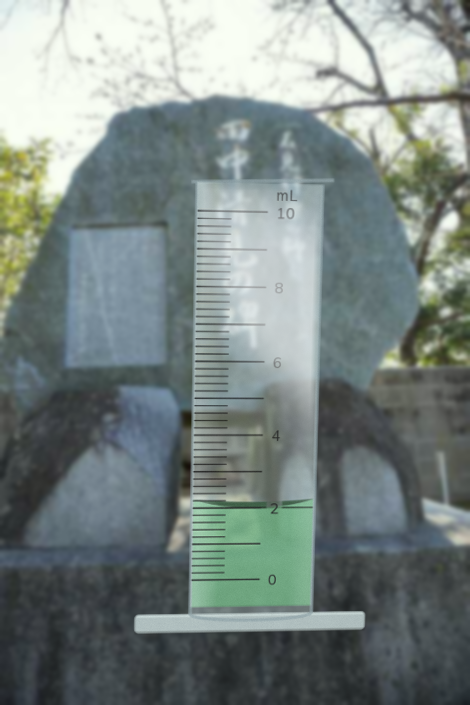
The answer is 2 mL
